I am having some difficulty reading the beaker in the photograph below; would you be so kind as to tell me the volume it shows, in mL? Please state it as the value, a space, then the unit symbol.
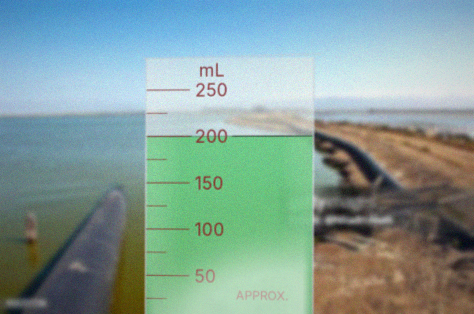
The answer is 200 mL
